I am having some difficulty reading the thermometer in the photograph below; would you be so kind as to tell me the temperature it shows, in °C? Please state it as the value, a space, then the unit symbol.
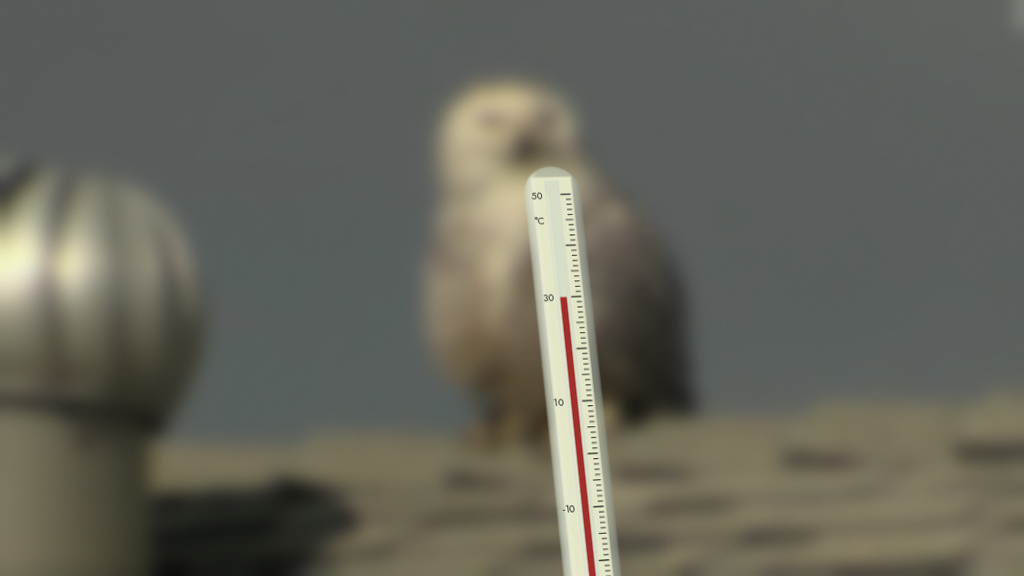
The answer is 30 °C
